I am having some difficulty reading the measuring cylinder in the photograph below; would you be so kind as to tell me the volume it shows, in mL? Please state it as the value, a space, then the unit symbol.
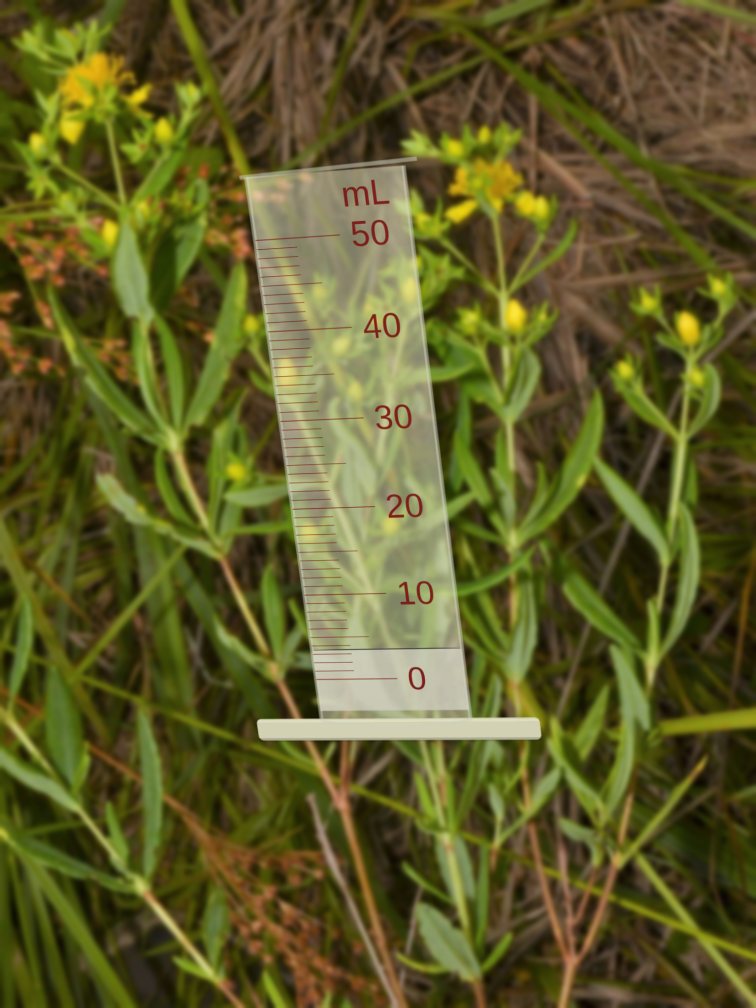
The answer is 3.5 mL
